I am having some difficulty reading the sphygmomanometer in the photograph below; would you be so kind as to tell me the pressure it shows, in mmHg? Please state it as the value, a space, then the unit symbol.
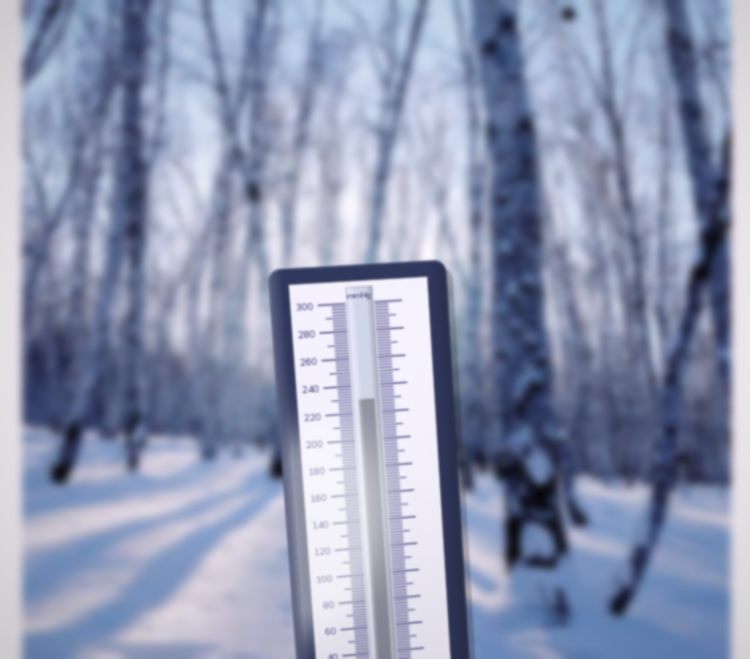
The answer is 230 mmHg
